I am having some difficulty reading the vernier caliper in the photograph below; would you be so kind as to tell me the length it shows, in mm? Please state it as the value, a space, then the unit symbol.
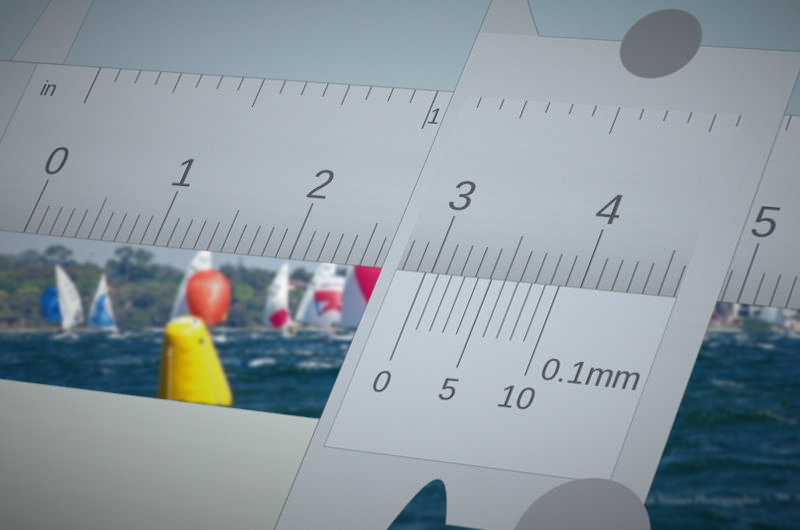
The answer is 29.6 mm
